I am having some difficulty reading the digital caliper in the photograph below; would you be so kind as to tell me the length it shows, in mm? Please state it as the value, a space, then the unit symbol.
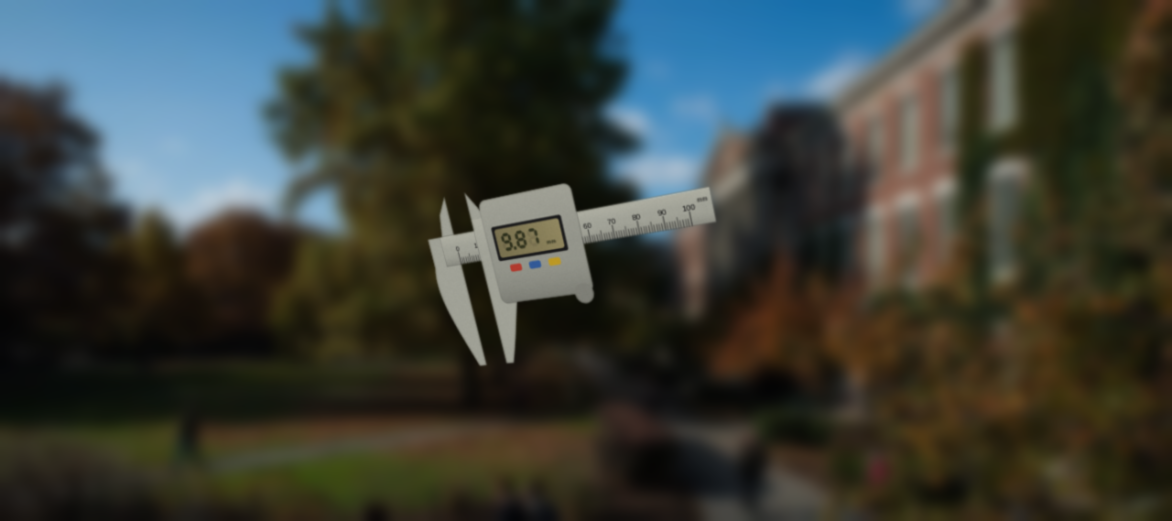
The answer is 9.87 mm
